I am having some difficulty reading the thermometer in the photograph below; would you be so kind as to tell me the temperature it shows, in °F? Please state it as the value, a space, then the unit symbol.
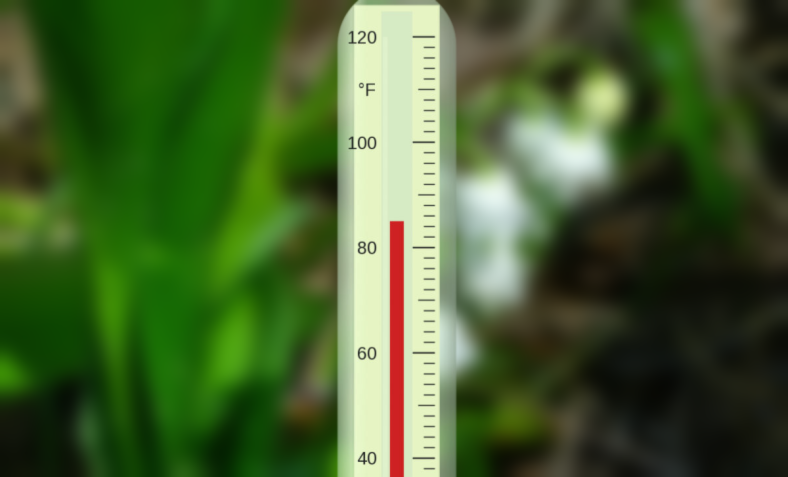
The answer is 85 °F
